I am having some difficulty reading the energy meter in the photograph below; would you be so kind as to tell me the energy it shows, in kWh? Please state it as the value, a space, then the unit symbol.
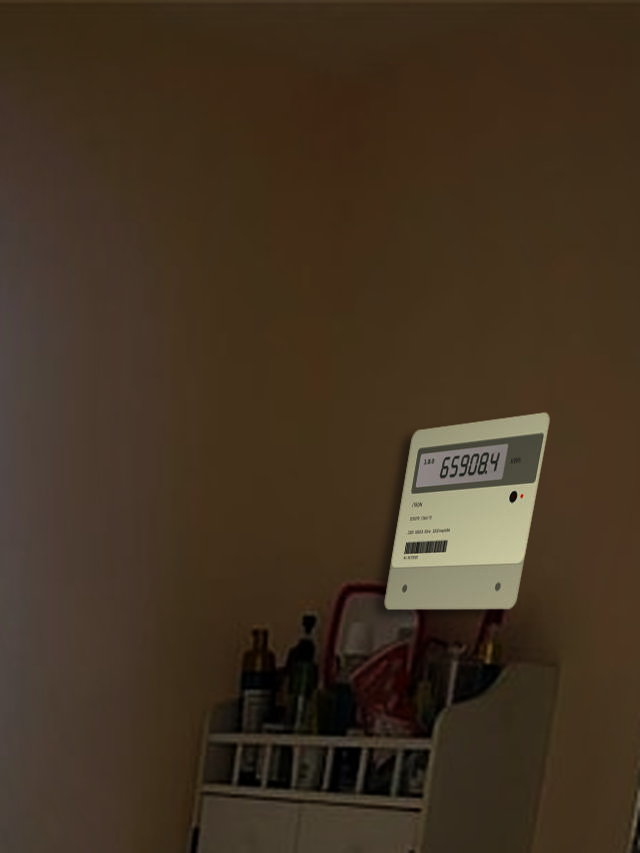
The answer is 65908.4 kWh
